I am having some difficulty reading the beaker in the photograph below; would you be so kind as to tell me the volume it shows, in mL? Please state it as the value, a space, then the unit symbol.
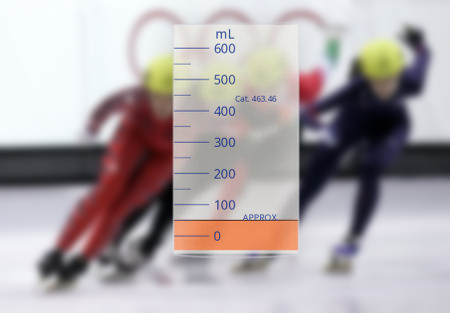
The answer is 50 mL
